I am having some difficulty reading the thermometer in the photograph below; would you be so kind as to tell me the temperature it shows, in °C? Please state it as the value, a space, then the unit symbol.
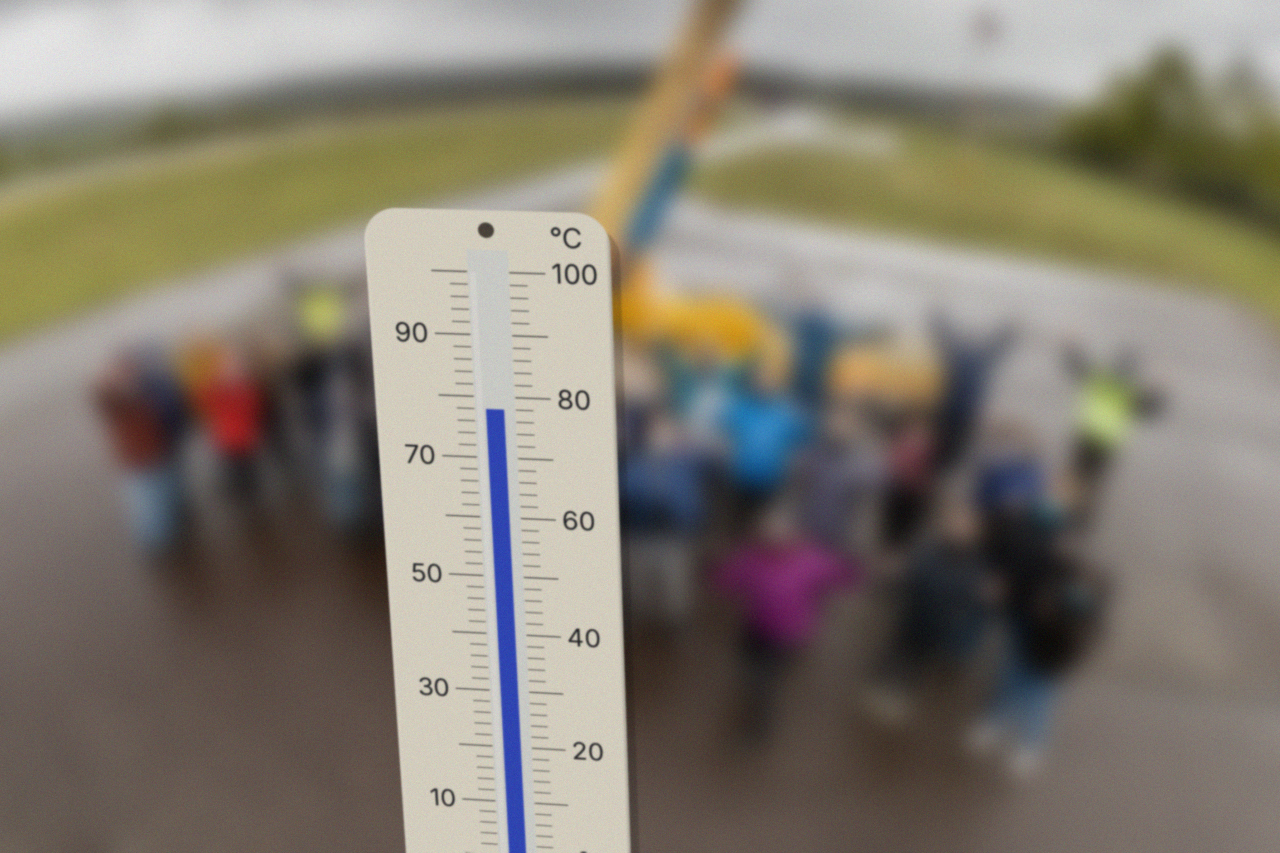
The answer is 78 °C
